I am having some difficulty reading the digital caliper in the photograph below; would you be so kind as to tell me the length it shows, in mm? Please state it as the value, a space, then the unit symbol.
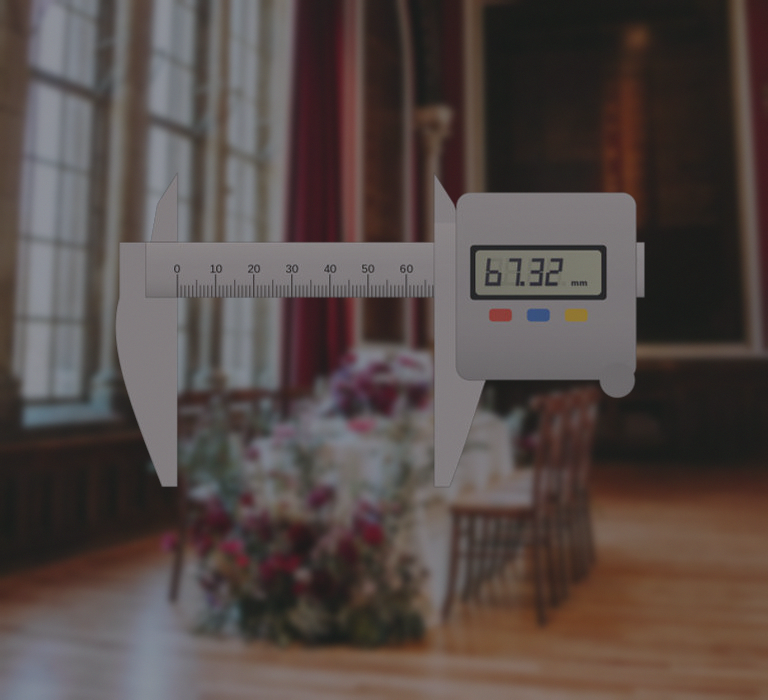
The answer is 67.32 mm
